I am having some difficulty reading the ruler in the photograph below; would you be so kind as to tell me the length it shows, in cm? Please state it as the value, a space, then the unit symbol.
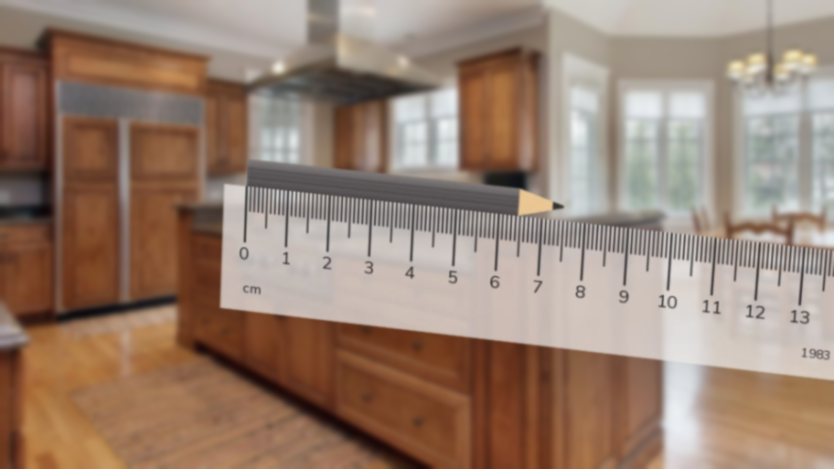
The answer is 7.5 cm
